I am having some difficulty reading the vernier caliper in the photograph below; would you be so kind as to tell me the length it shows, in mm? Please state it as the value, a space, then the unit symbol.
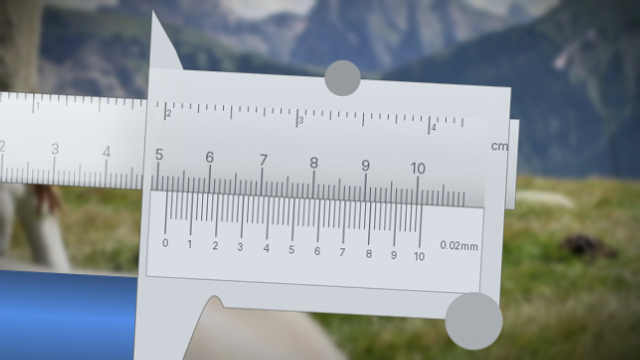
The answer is 52.0 mm
